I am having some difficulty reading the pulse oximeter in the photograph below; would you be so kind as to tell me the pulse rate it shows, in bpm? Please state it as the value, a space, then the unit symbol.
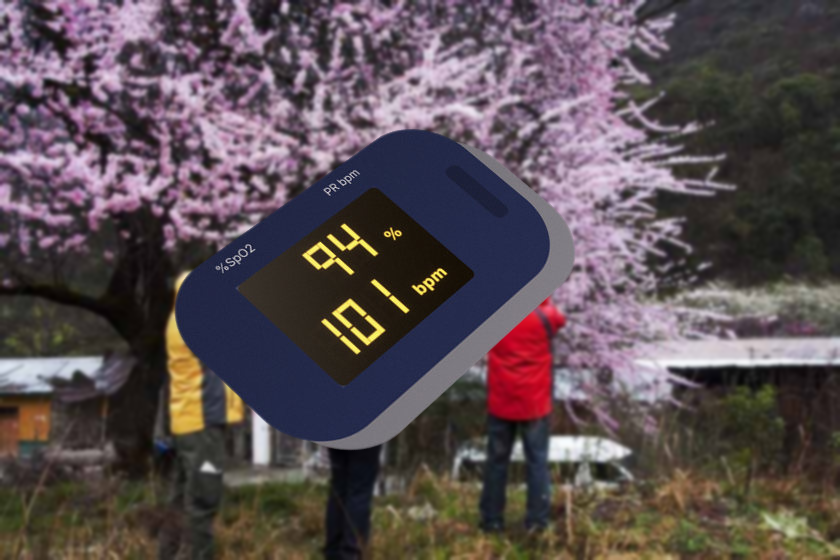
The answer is 101 bpm
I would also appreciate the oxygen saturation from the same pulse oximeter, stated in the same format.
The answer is 94 %
